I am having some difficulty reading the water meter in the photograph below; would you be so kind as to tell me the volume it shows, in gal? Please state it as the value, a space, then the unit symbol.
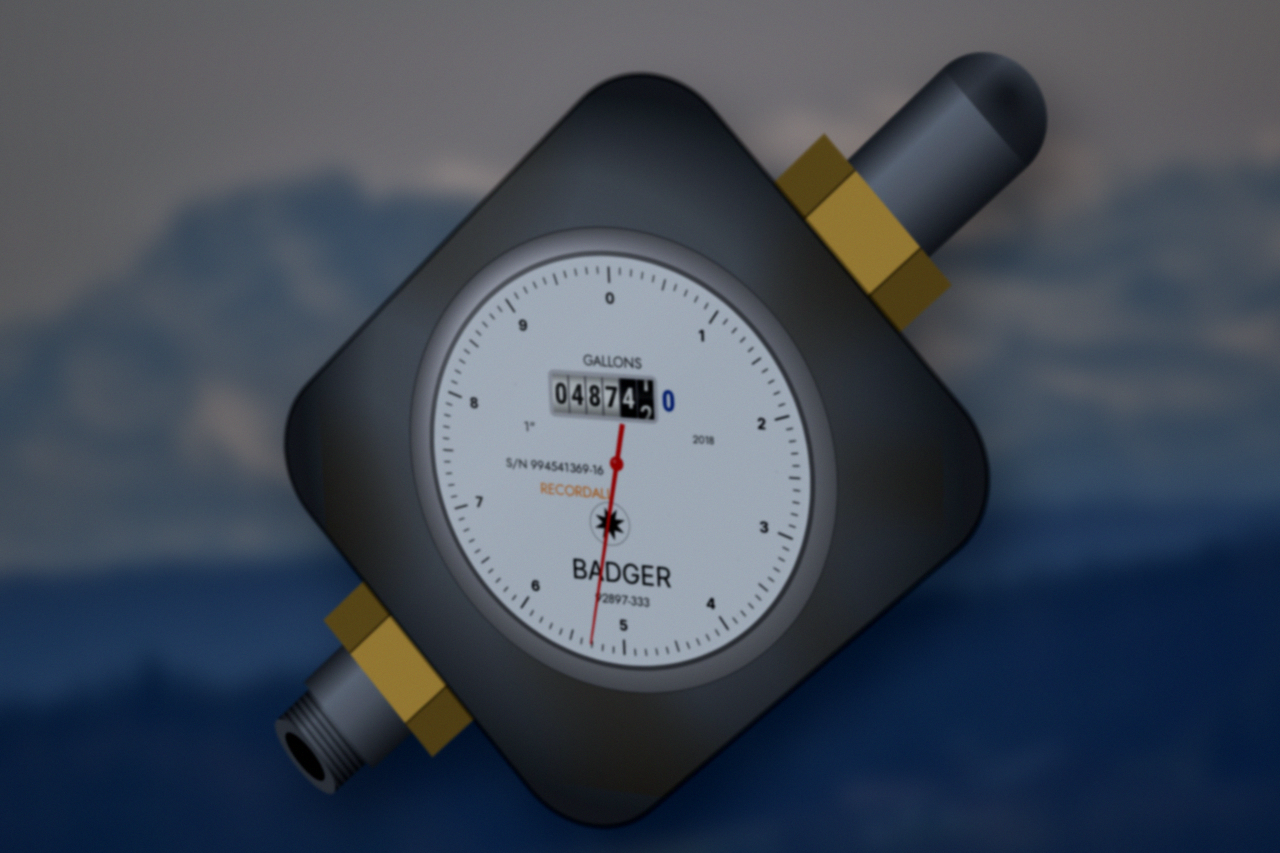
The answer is 487415.3 gal
